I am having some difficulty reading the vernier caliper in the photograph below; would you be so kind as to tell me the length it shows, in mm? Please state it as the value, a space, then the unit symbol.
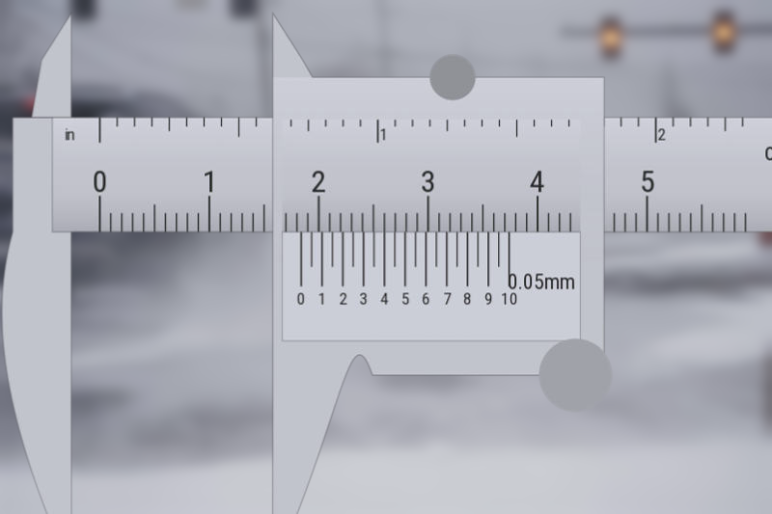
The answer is 18.4 mm
